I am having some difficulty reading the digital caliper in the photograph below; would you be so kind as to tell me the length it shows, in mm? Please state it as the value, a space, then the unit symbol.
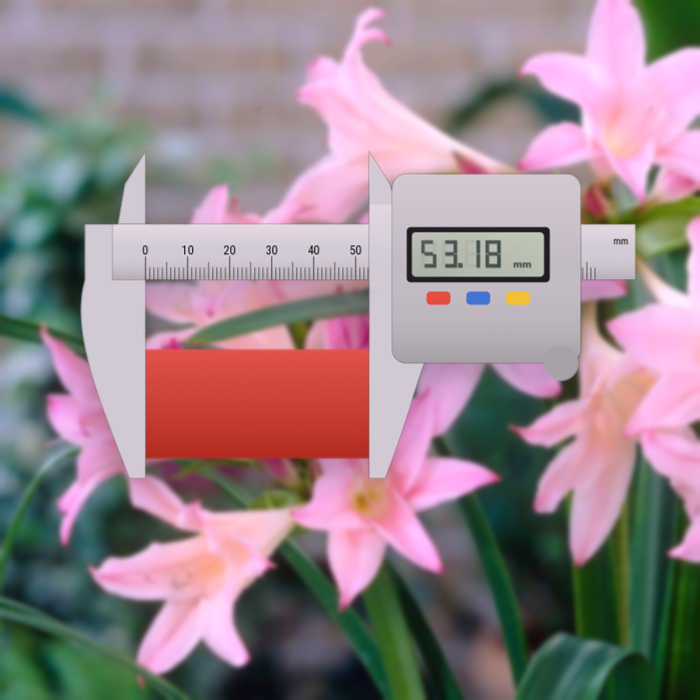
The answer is 53.18 mm
